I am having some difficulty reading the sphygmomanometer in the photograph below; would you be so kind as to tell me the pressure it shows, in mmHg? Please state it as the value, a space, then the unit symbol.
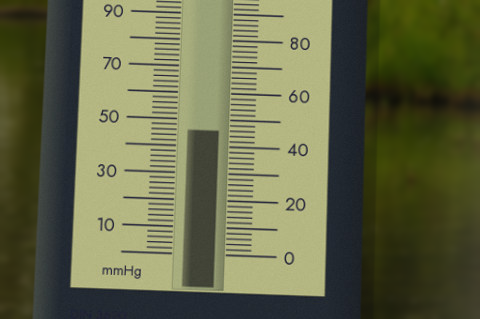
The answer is 46 mmHg
